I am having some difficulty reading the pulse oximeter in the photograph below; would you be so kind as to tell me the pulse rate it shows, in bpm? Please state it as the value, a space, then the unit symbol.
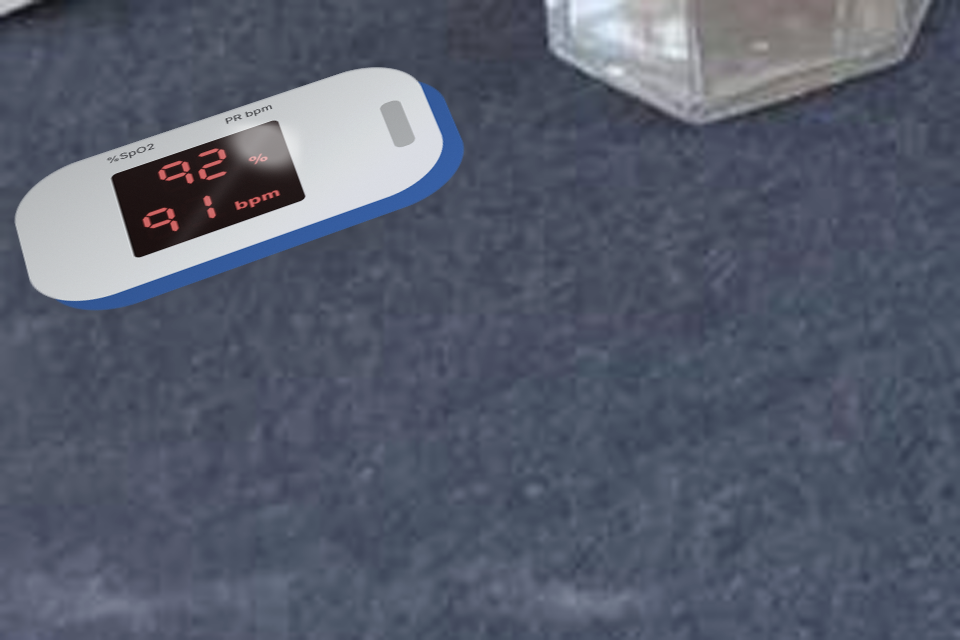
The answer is 91 bpm
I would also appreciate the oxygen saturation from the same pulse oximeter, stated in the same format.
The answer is 92 %
